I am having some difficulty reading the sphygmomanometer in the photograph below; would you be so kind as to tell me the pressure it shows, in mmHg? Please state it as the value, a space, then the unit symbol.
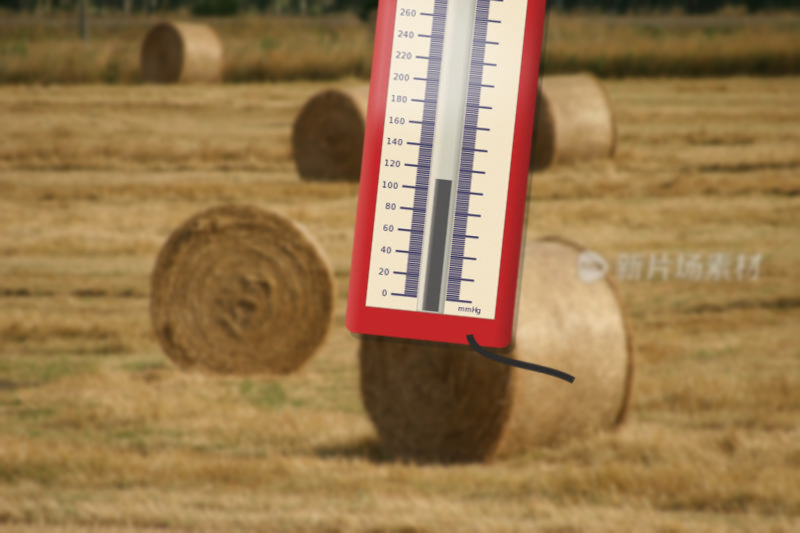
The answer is 110 mmHg
